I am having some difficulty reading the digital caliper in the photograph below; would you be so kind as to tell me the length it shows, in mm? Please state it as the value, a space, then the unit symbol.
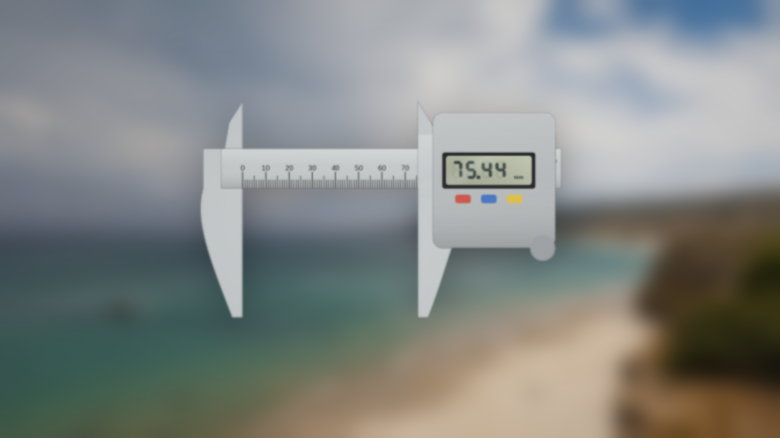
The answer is 75.44 mm
